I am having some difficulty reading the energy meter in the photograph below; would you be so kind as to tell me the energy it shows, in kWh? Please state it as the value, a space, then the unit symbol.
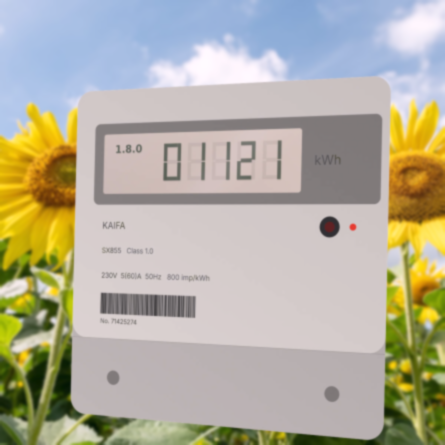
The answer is 1121 kWh
